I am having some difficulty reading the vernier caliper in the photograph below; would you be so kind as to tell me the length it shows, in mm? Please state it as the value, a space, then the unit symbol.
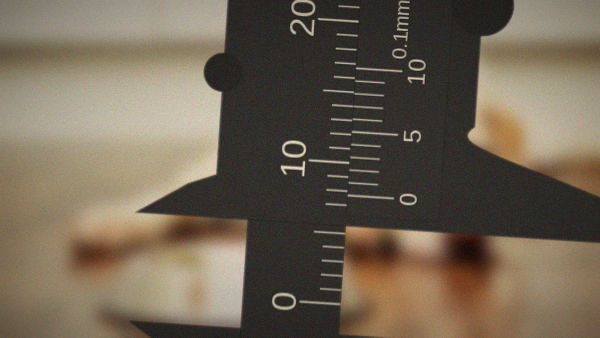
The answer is 7.7 mm
